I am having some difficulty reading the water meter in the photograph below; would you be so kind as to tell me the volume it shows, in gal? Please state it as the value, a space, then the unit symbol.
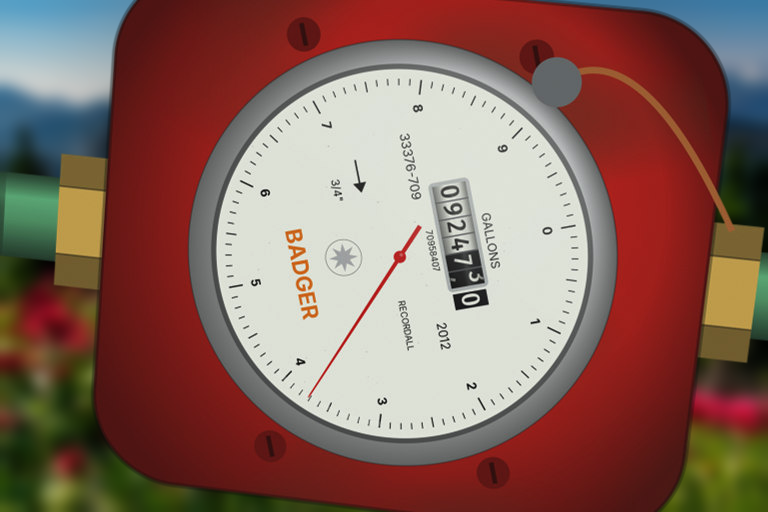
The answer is 924733.7 gal
